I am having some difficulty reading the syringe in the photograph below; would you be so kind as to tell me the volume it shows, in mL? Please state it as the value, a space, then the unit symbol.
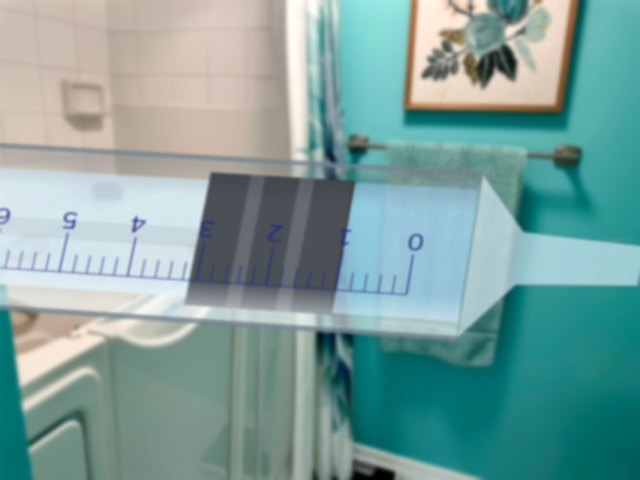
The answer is 1 mL
